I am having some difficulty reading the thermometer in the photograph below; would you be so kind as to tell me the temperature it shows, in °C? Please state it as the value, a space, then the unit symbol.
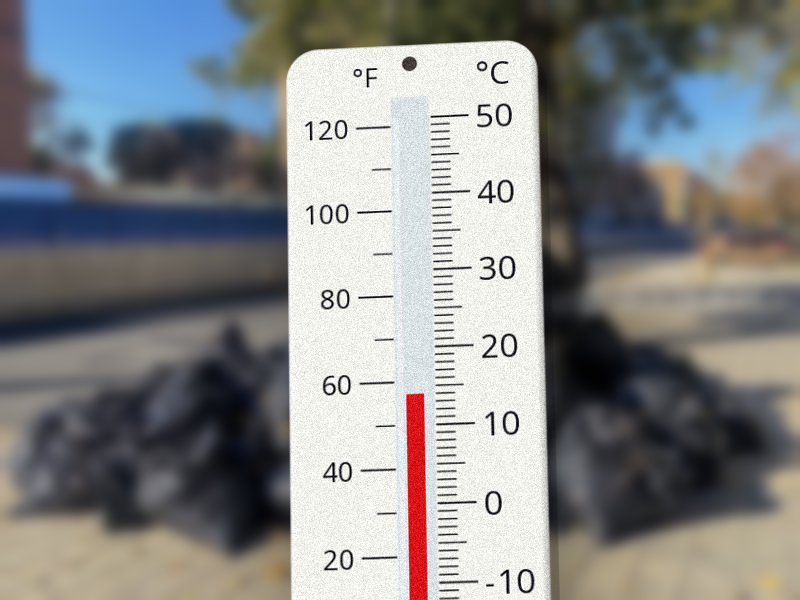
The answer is 14 °C
